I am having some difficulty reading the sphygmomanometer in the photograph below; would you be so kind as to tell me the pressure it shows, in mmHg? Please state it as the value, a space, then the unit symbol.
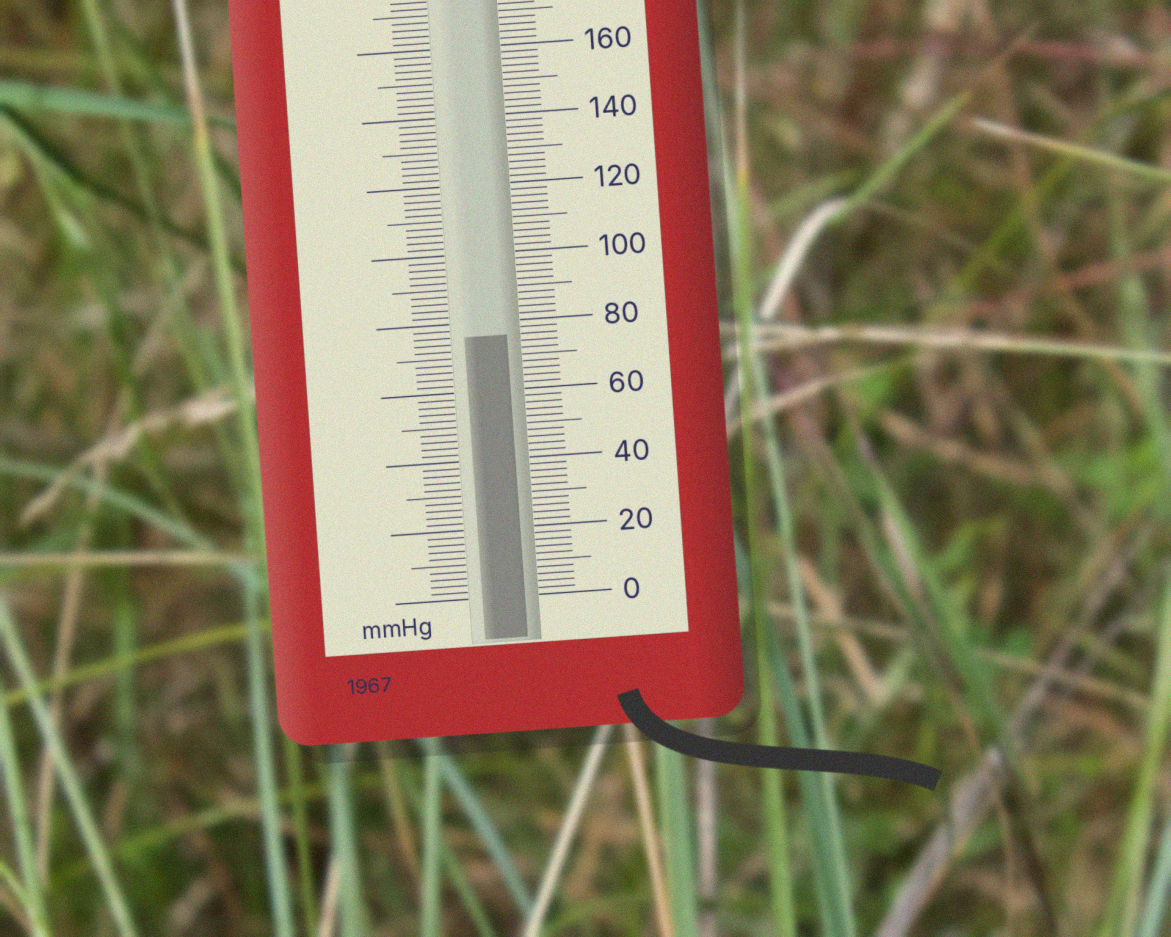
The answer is 76 mmHg
